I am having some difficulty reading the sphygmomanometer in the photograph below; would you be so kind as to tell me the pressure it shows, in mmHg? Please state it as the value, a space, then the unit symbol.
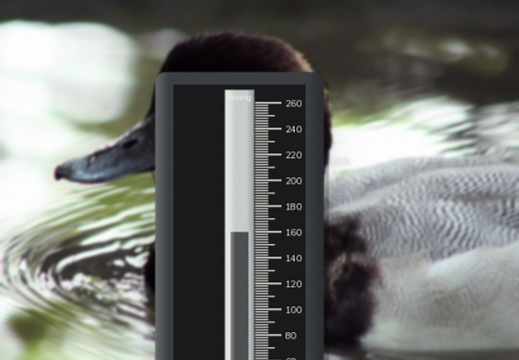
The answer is 160 mmHg
